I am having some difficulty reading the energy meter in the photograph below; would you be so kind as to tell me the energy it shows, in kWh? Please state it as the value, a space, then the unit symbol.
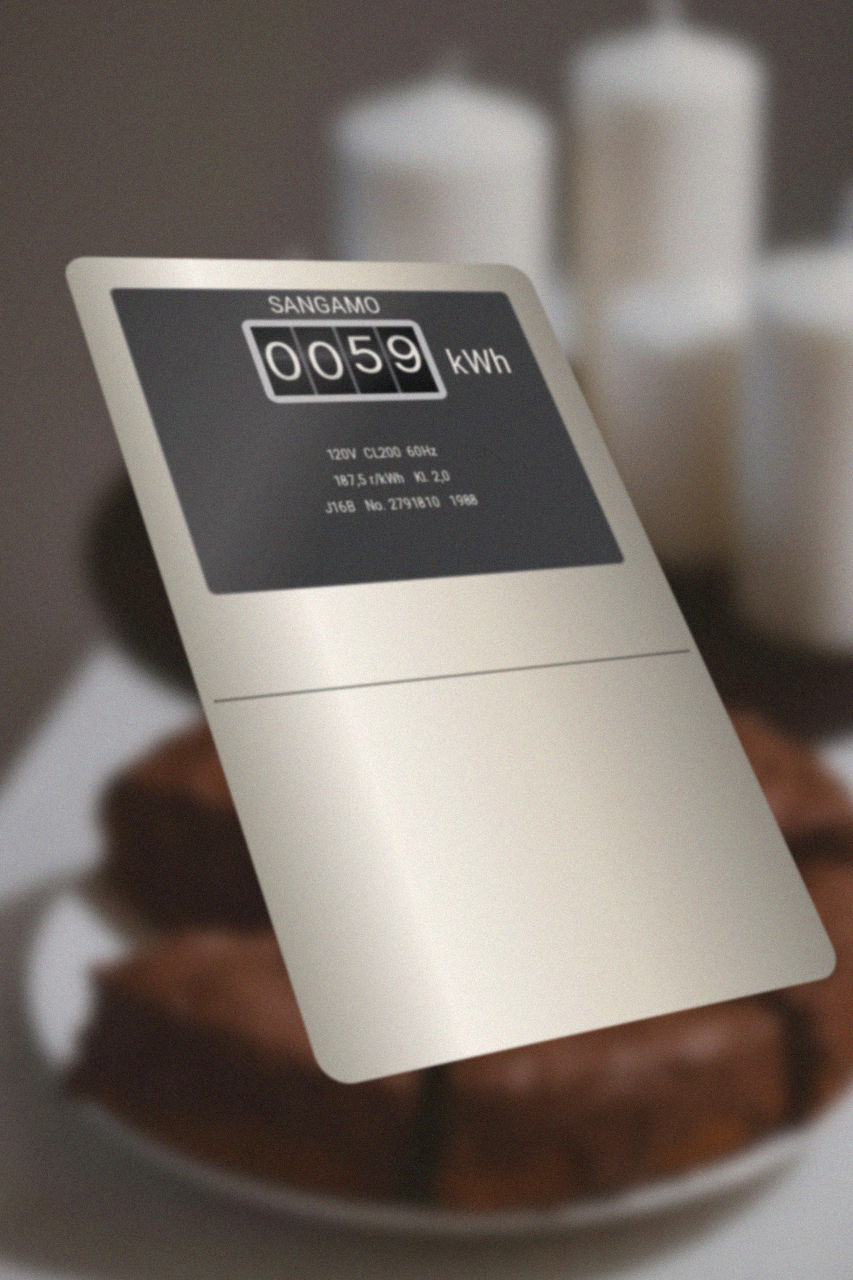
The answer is 59 kWh
